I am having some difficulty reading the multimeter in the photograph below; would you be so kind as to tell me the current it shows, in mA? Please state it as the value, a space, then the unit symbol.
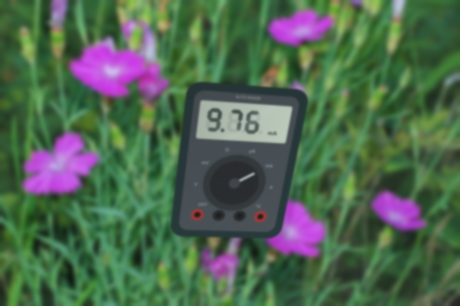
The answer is 9.76 mA
